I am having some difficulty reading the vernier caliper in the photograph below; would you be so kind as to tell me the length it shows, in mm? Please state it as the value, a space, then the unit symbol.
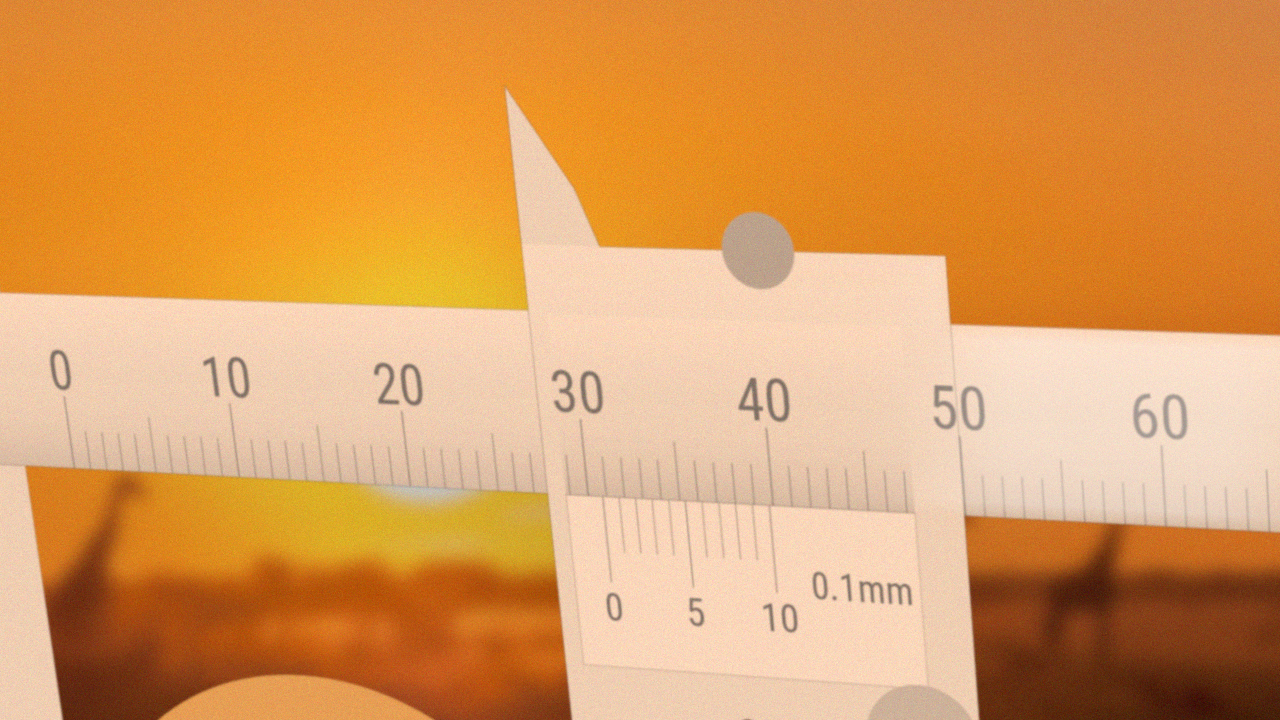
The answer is 30.8 mm
